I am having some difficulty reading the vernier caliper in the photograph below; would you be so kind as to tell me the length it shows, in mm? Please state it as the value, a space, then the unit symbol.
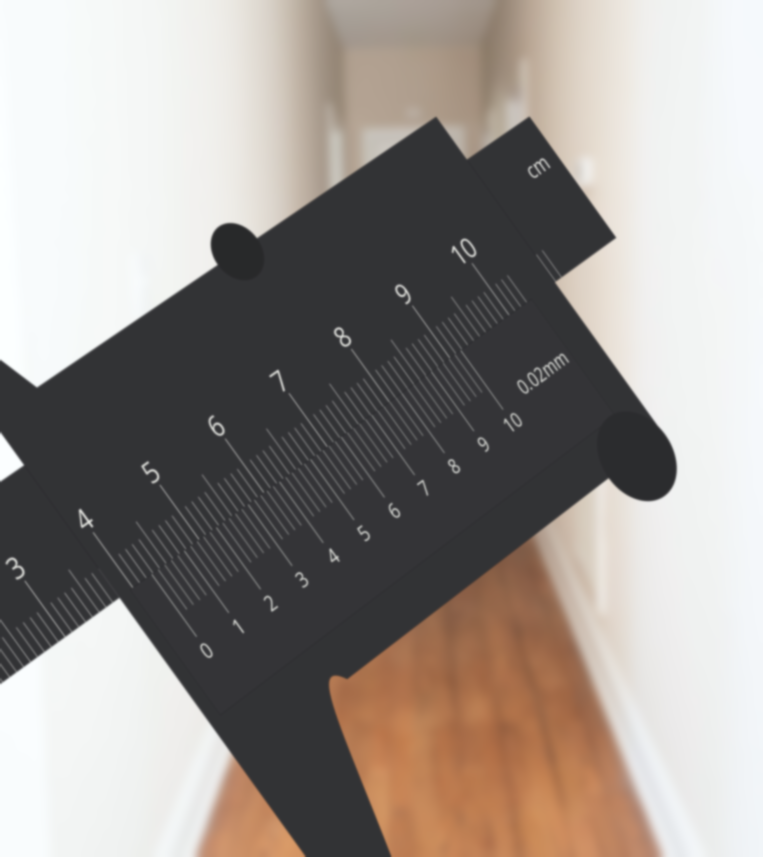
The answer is 42.8 mm
